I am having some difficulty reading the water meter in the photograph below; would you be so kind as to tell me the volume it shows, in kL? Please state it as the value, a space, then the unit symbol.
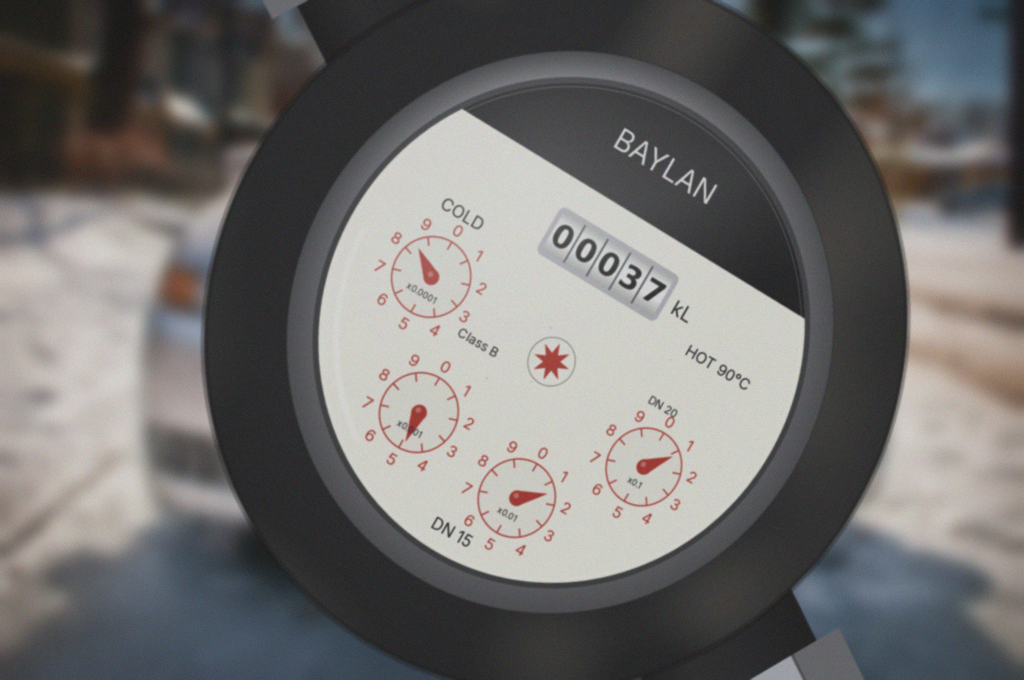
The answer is 37.1148 kL
